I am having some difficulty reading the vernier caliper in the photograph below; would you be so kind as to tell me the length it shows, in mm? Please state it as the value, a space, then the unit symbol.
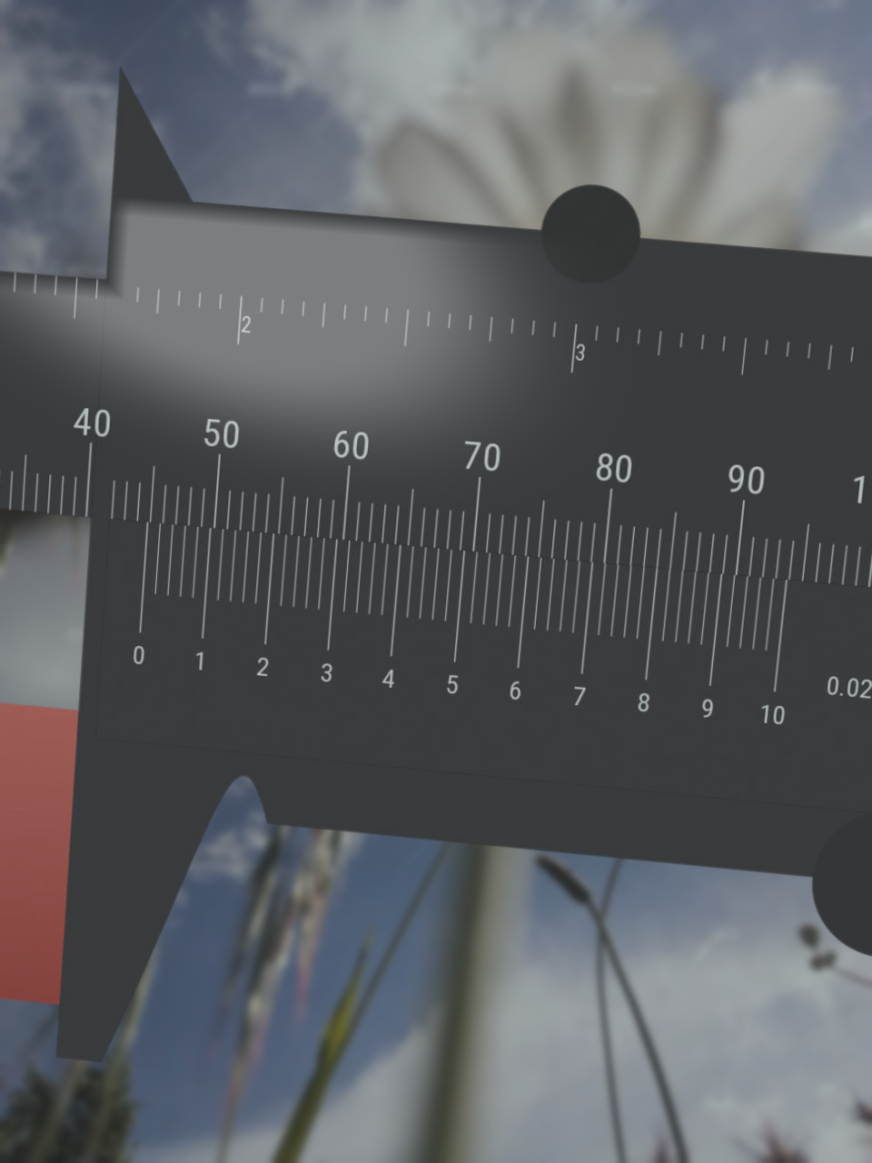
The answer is 44.8 mm
